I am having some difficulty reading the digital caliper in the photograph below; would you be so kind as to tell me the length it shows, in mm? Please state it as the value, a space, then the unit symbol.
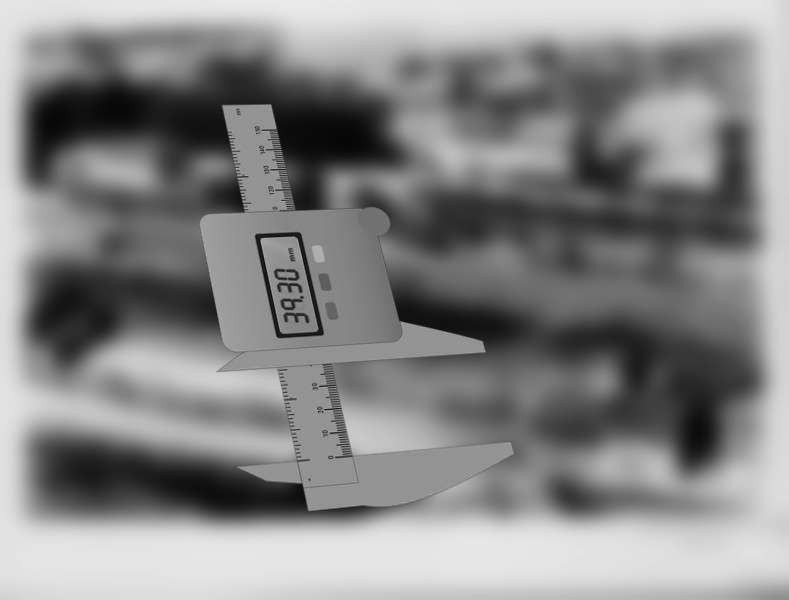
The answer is 39.30 mm
